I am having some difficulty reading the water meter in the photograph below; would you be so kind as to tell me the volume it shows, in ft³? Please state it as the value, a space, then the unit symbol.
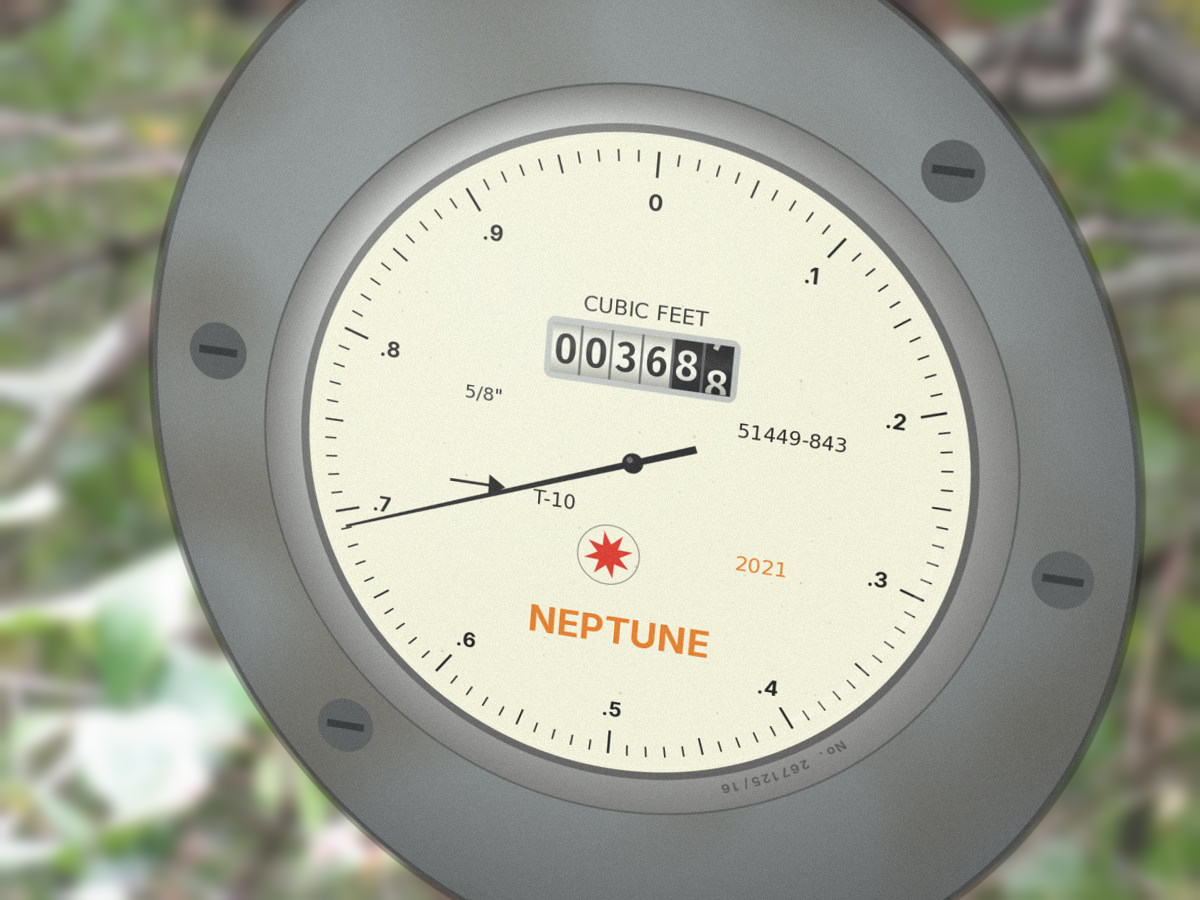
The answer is 3687.69 ft³
